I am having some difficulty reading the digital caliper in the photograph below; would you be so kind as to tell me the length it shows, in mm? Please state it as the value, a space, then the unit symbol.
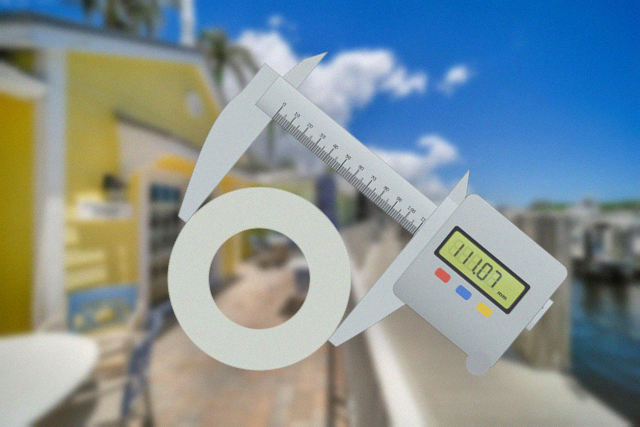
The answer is 111.07 mm
